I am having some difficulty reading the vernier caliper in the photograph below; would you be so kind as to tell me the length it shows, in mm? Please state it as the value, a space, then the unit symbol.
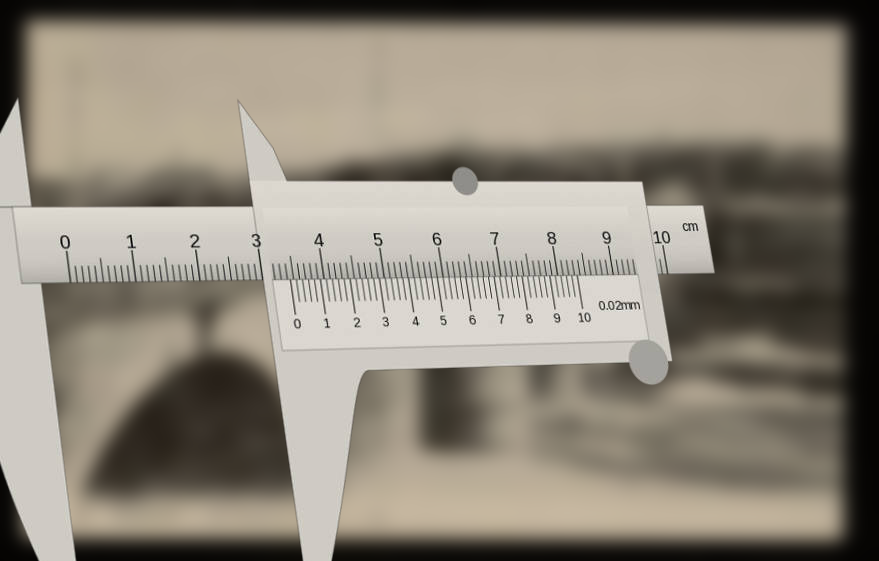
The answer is 34.5 mm
